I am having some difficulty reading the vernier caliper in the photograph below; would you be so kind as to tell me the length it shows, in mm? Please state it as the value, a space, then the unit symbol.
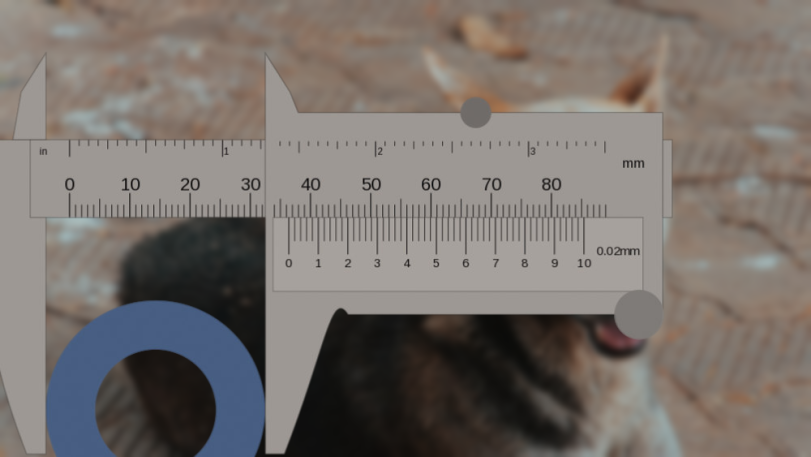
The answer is 36.4 mm
